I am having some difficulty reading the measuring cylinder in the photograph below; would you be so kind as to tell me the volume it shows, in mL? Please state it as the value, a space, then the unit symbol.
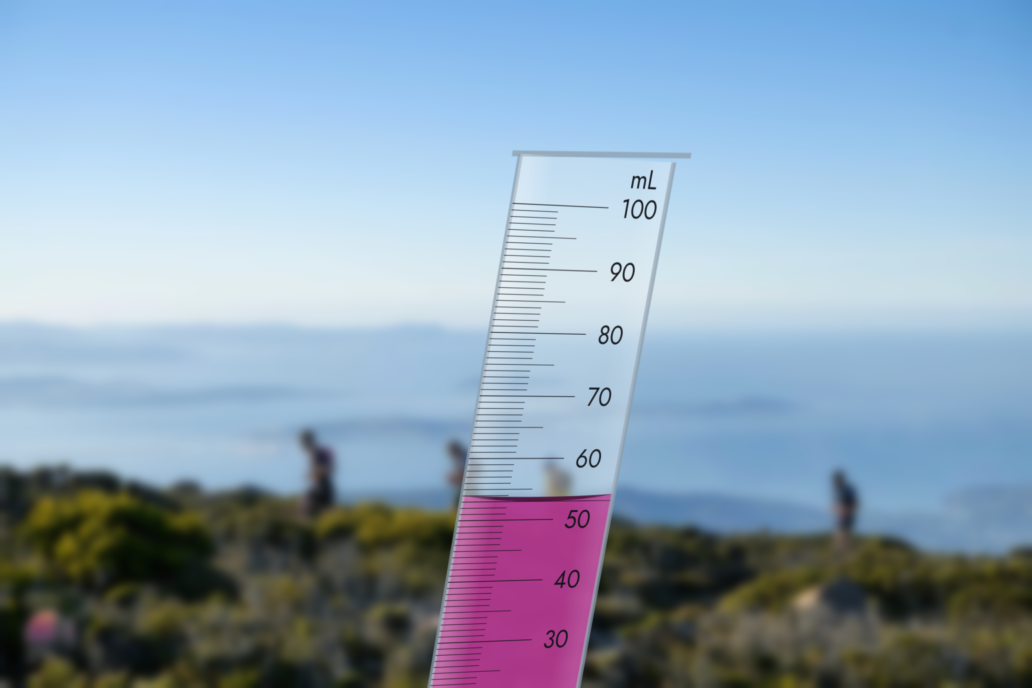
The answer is 53 mL
